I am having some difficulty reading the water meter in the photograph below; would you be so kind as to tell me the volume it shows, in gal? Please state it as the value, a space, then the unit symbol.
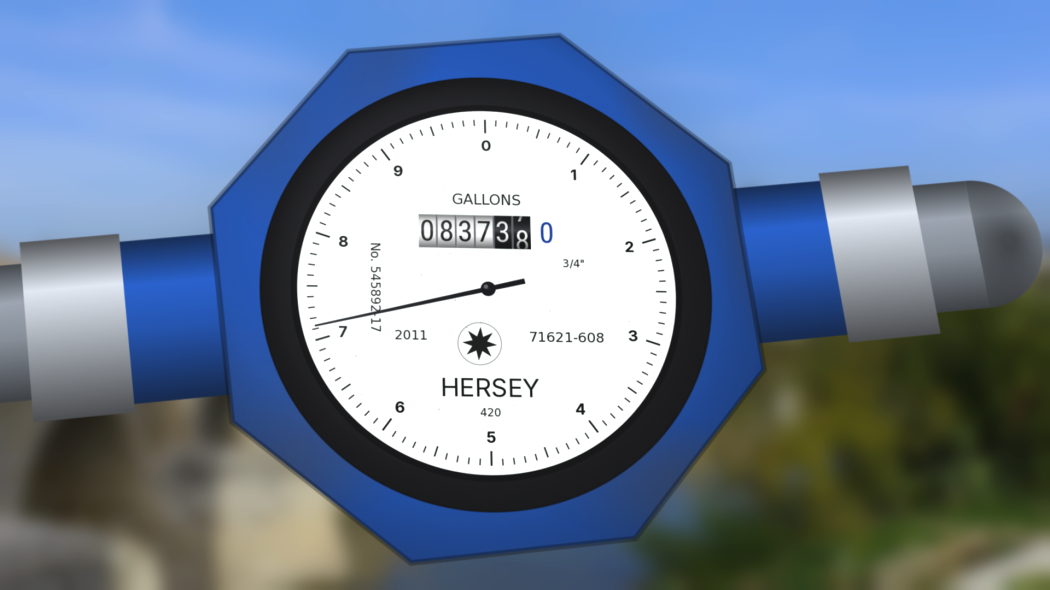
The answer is 837377.1 gal
